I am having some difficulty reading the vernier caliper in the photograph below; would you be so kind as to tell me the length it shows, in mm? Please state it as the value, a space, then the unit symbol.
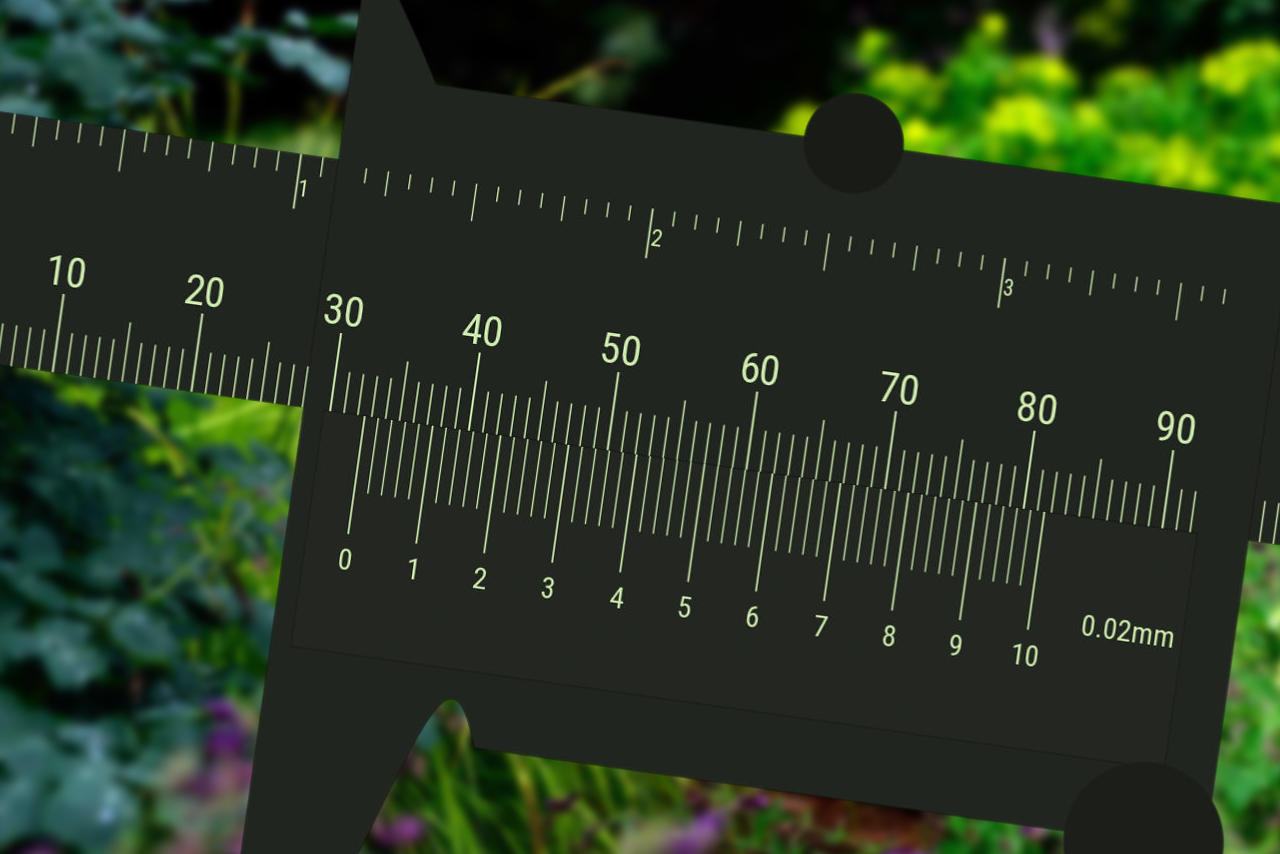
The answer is 32.5 mm
